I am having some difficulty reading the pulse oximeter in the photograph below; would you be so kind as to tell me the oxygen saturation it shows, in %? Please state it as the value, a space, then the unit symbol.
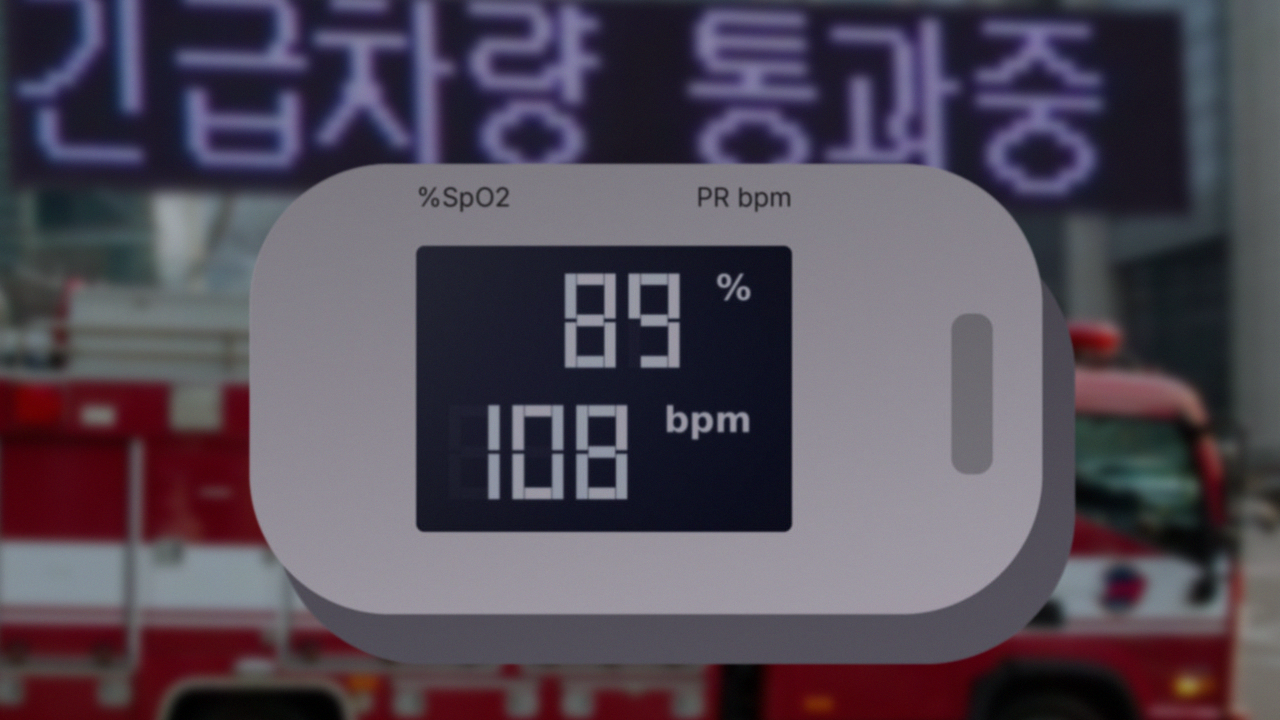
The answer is 89 %
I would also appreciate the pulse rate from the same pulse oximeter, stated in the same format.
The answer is 108 bpm
